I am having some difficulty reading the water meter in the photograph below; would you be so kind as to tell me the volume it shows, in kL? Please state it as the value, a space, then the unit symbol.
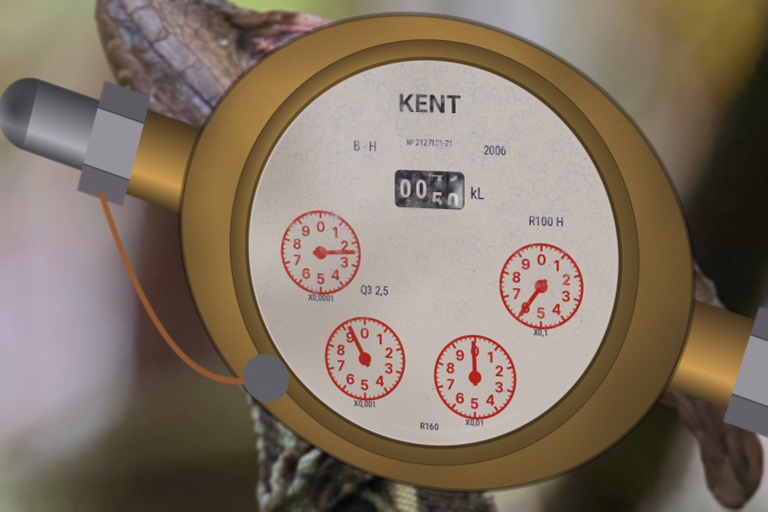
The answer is 49.5992 kL
